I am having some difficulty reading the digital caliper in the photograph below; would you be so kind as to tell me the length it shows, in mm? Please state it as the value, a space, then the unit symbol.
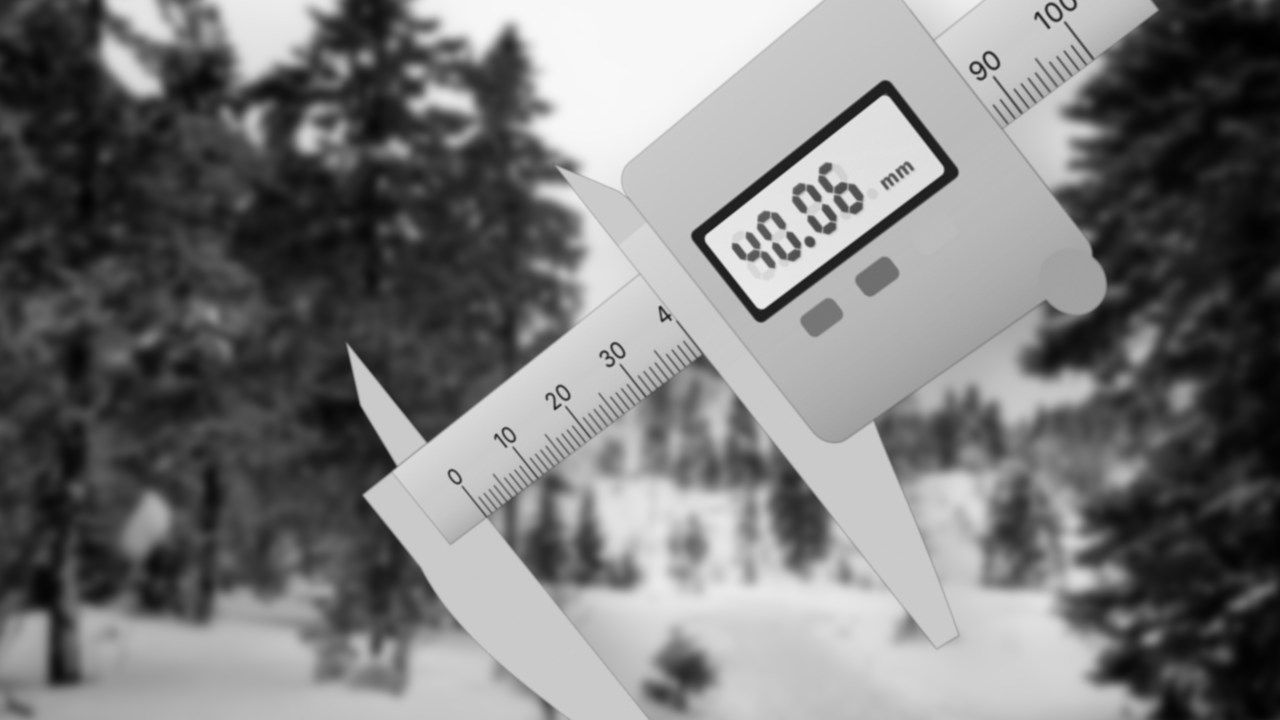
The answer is 40.06 mm
